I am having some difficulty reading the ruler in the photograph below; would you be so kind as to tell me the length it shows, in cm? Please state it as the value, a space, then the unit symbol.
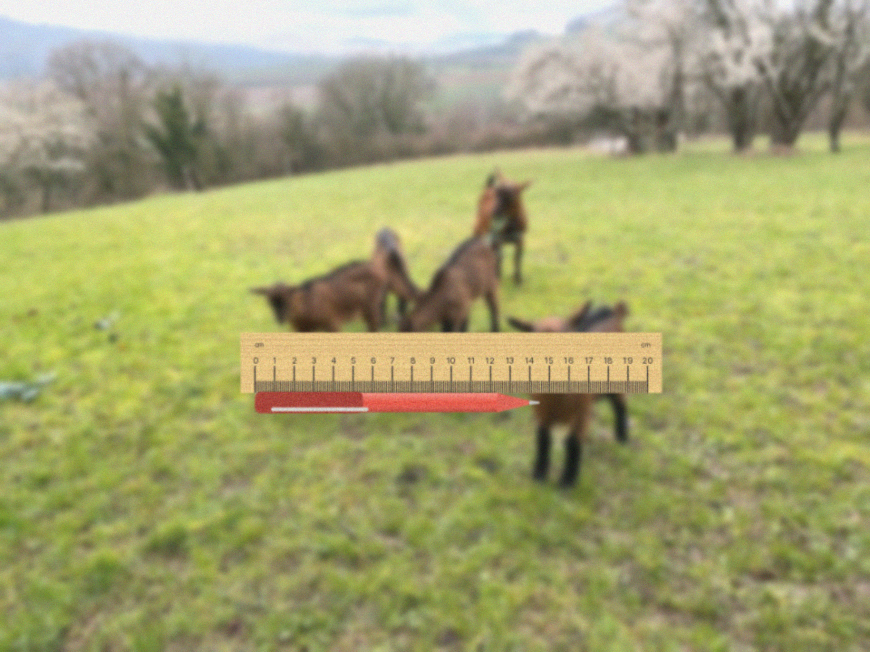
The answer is 14.5 cm
